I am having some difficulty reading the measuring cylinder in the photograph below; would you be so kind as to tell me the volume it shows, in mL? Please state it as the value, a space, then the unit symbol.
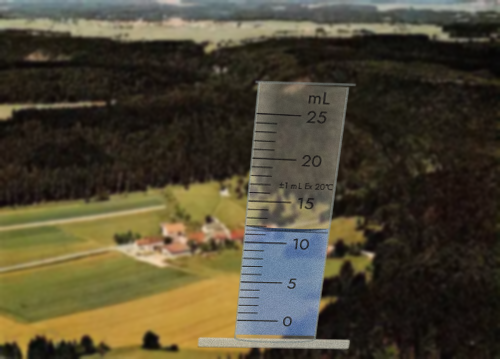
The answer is 11.5 mL
